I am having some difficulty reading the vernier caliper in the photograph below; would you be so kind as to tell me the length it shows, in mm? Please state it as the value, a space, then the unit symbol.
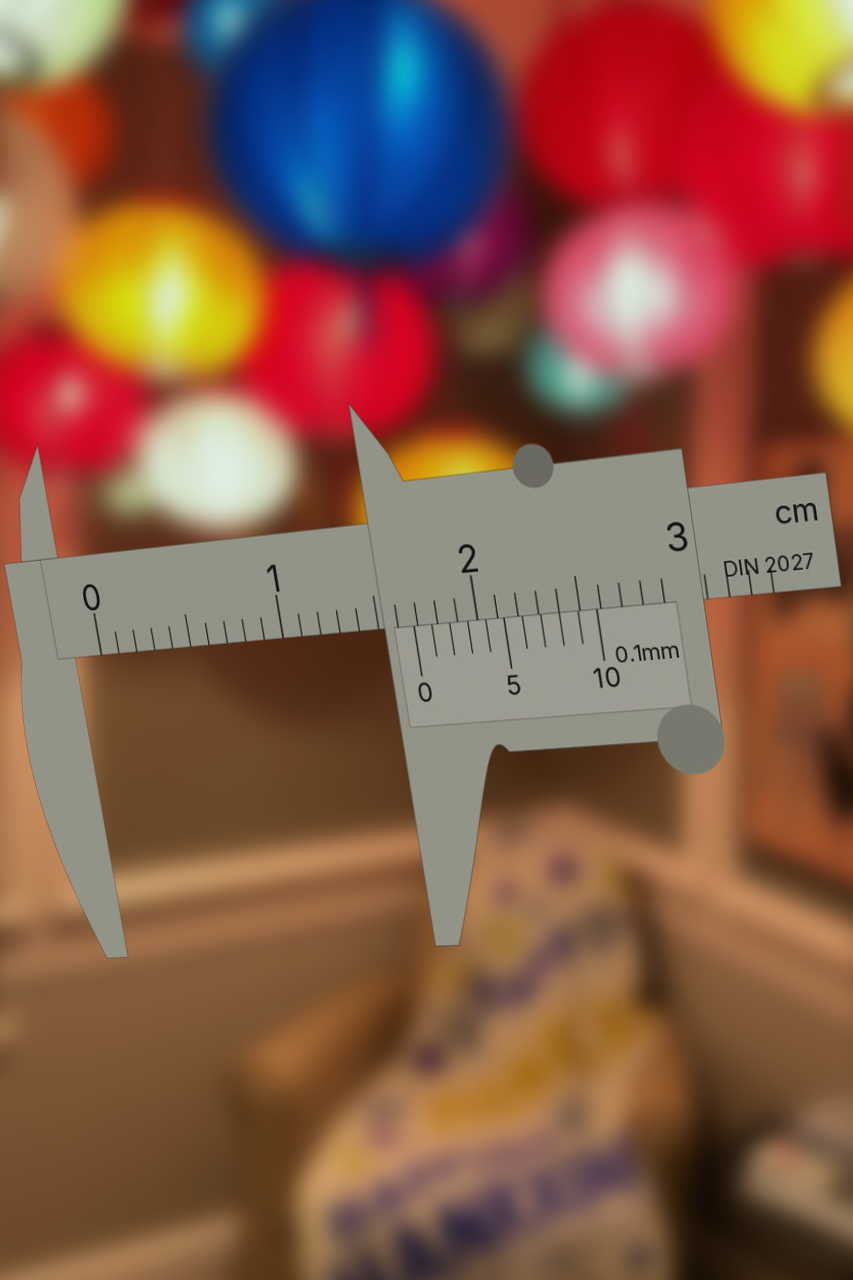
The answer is 16.8 mm
